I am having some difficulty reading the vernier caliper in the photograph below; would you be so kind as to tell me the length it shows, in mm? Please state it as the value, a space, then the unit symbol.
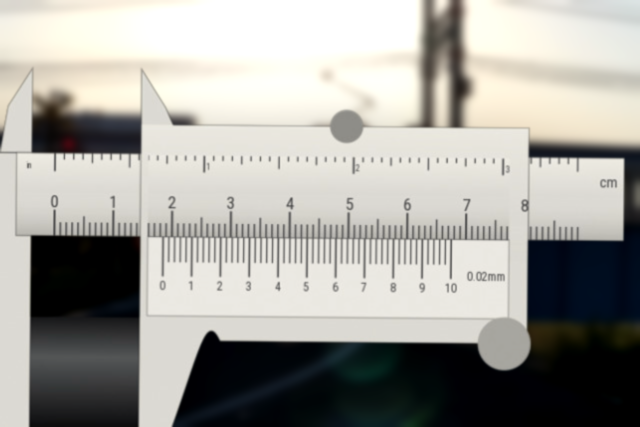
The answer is 18.5 mm
